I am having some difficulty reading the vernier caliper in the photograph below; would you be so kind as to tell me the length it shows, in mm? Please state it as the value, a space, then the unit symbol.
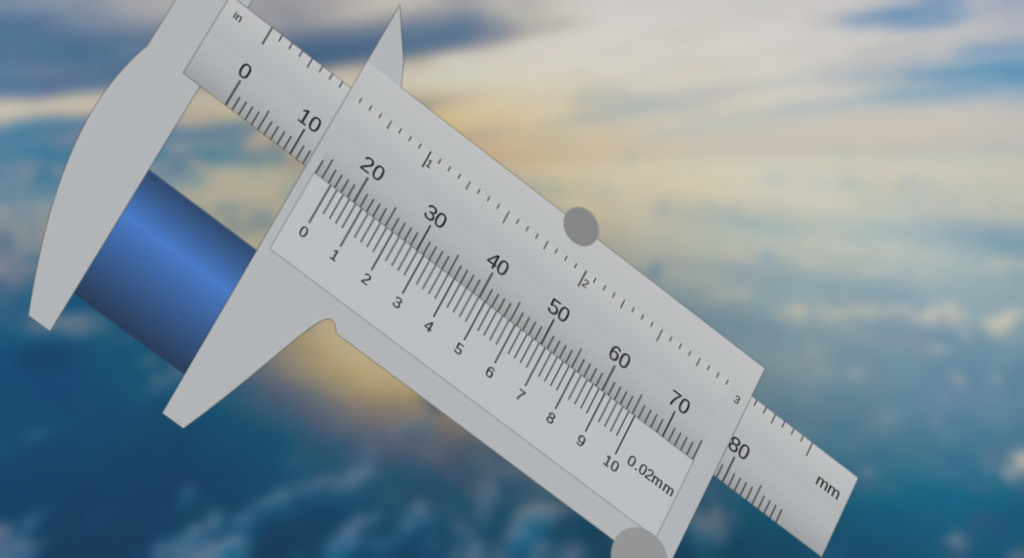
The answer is 16.4 mm
